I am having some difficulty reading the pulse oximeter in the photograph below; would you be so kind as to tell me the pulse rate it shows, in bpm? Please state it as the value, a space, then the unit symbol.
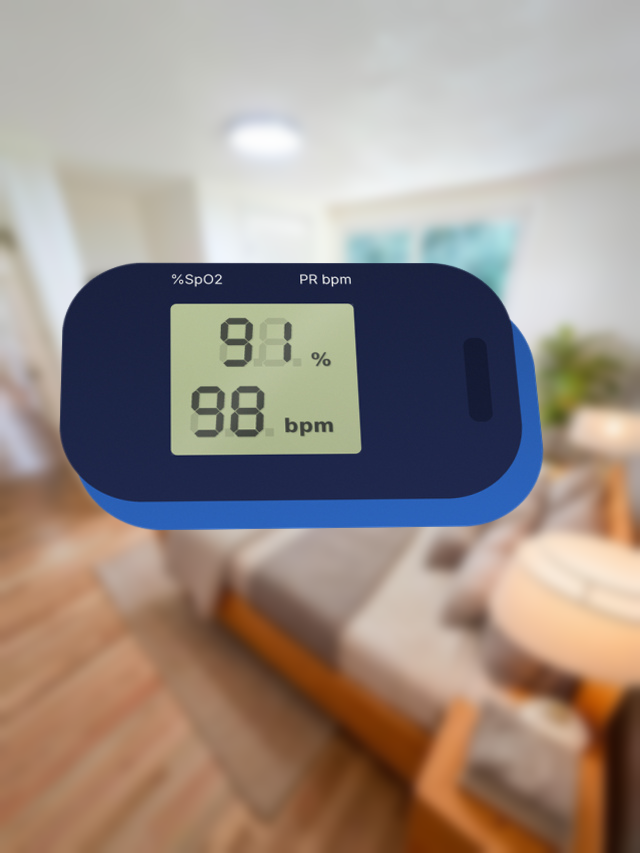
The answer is 98 bpm
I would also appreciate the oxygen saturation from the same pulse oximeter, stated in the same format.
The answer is 91 %
